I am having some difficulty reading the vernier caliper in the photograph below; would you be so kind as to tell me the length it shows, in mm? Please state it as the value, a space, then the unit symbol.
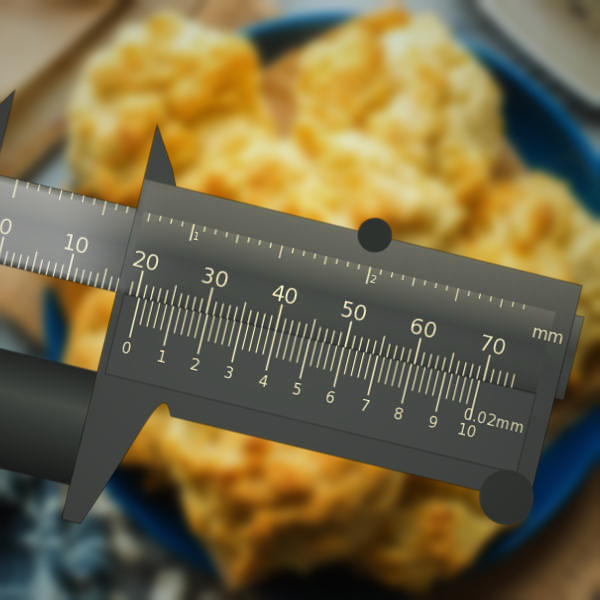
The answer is 20.4 mm
